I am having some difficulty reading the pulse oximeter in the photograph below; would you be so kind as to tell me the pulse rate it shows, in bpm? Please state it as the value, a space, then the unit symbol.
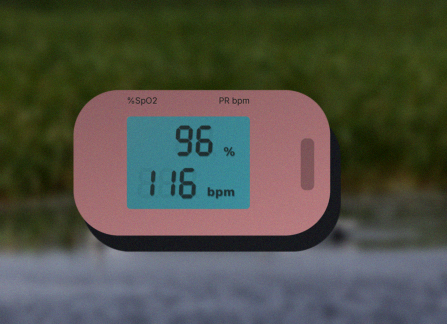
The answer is 116 bpm
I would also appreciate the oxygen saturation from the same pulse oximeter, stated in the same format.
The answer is 96 %
